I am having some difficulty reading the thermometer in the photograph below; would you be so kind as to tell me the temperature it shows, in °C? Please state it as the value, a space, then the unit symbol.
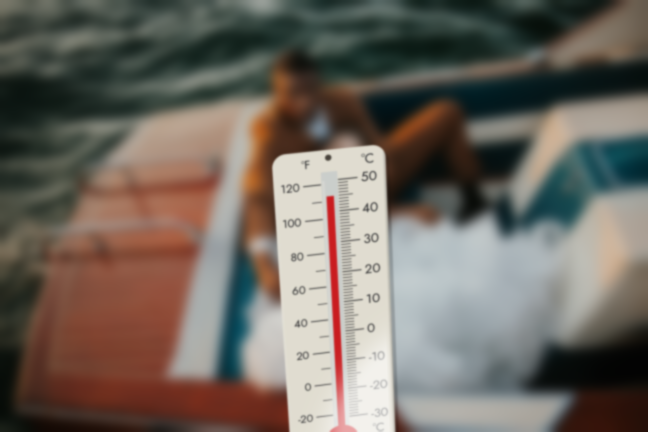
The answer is 45 °C
